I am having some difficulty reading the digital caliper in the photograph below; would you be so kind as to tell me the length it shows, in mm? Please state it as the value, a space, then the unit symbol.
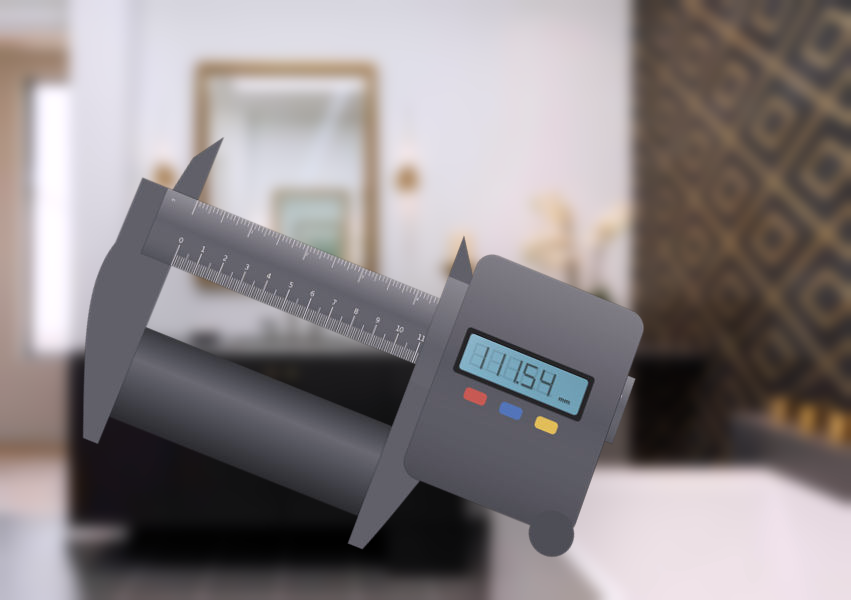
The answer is 111.54 mm
